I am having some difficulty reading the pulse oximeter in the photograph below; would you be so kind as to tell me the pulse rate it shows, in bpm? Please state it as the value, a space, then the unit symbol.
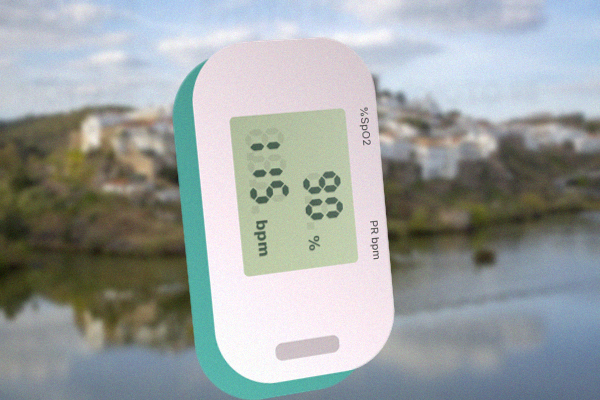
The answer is 115 bpm
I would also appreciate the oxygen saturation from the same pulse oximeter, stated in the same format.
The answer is 90 %
